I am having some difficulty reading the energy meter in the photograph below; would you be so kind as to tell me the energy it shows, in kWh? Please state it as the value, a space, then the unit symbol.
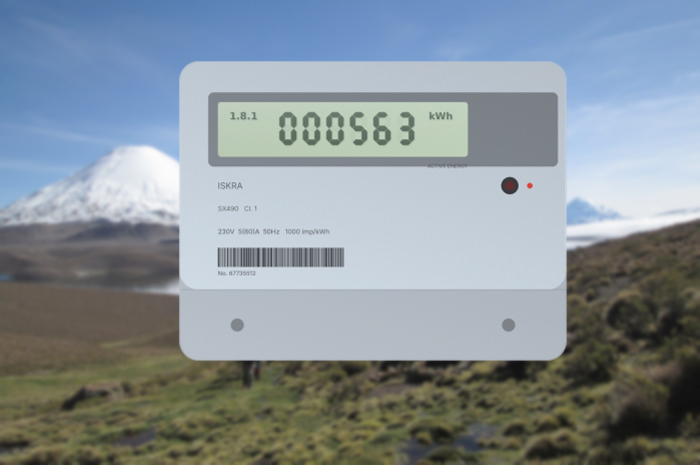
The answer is 563 kWh
